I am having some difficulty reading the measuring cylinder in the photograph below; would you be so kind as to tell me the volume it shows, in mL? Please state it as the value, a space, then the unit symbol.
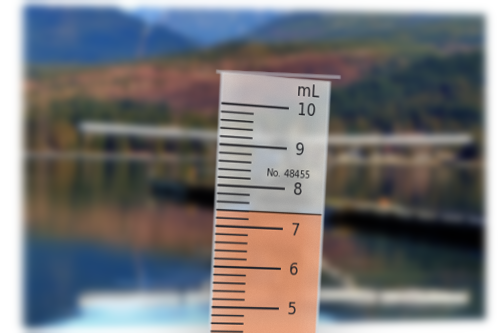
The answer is 7.4 mL
